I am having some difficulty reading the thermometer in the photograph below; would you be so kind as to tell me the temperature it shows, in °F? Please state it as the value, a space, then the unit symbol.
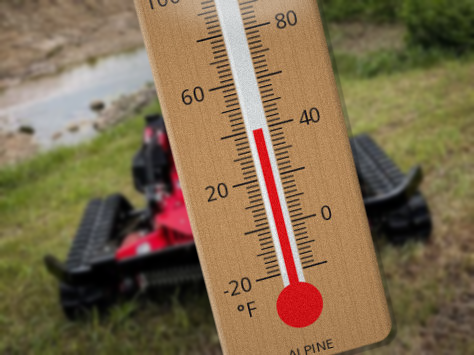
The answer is 40 °F
